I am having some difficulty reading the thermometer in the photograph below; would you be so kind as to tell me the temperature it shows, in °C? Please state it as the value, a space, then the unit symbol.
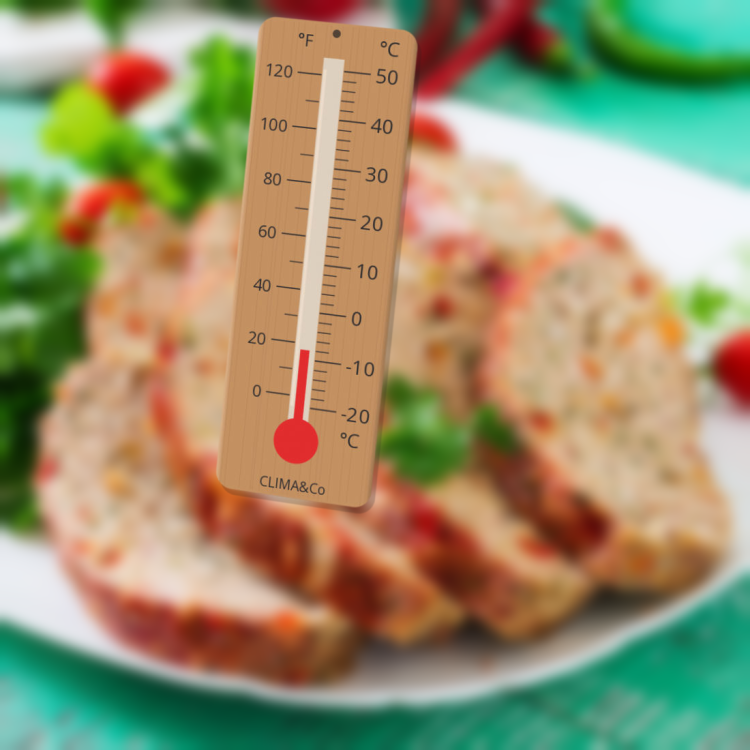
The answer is -8 °C
